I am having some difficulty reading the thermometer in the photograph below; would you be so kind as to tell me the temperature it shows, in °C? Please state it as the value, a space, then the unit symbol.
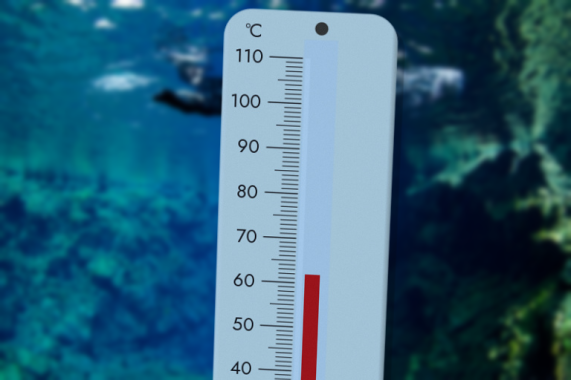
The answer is 62 °C
